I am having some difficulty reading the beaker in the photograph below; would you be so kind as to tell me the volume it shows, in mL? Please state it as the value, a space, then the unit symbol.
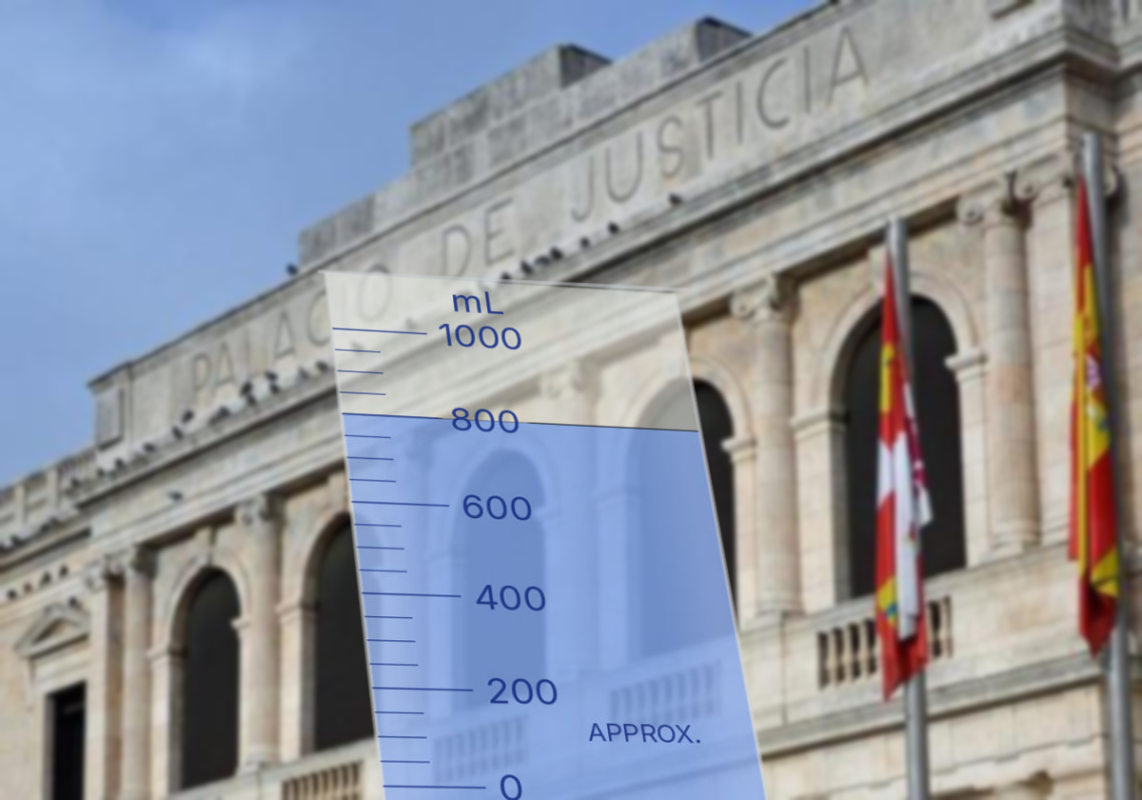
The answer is 800 mL
